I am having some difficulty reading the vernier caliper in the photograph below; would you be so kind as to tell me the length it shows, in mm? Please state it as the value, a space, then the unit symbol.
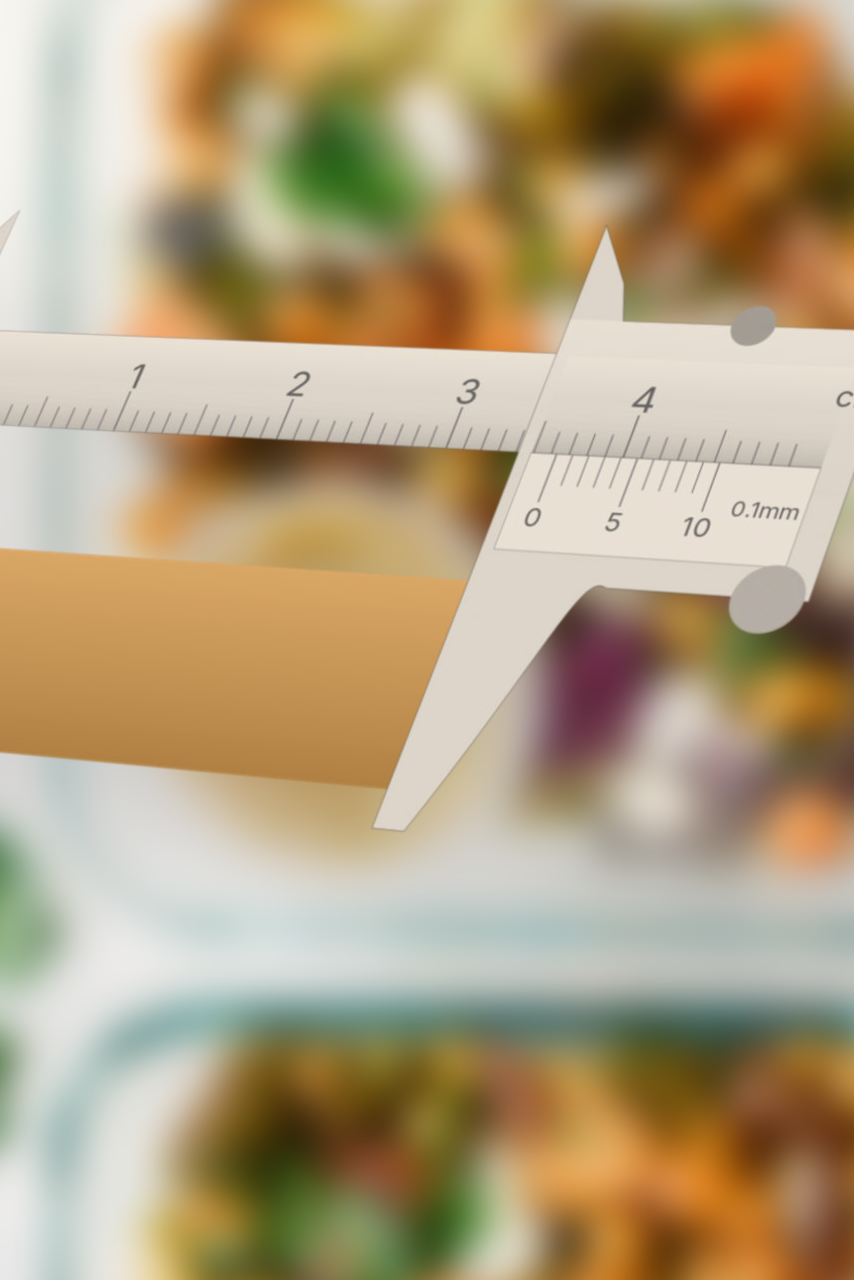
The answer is 36.3 mm
